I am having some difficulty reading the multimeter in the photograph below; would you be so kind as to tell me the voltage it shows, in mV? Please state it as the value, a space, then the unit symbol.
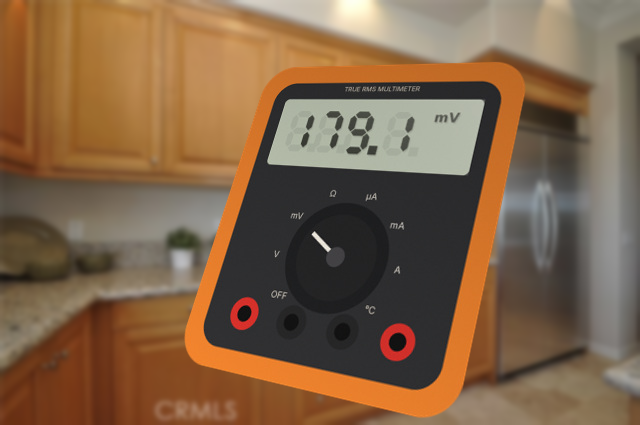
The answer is 179.1 mV
